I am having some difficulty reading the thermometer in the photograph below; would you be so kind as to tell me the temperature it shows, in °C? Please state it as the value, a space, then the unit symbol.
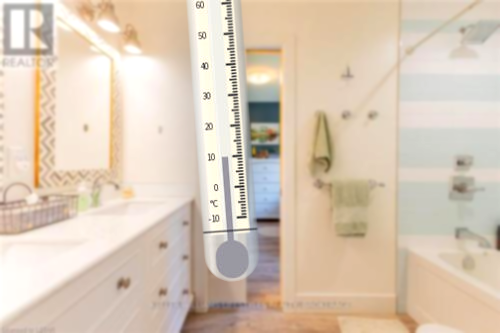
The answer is 10 °C
